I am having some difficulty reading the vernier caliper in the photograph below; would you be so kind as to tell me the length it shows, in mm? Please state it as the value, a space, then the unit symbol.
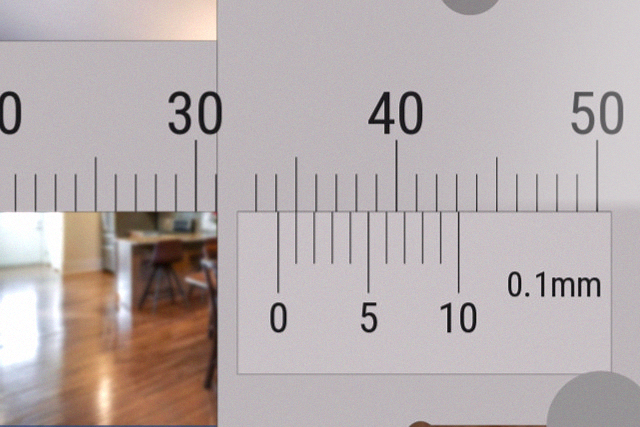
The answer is 34.1 mm
